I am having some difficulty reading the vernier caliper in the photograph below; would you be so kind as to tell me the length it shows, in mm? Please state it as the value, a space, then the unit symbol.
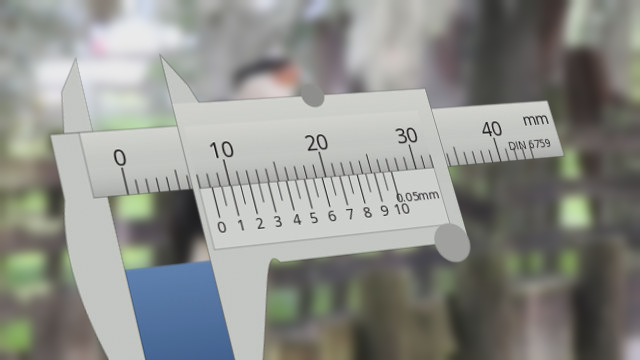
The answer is 8.2 mm
